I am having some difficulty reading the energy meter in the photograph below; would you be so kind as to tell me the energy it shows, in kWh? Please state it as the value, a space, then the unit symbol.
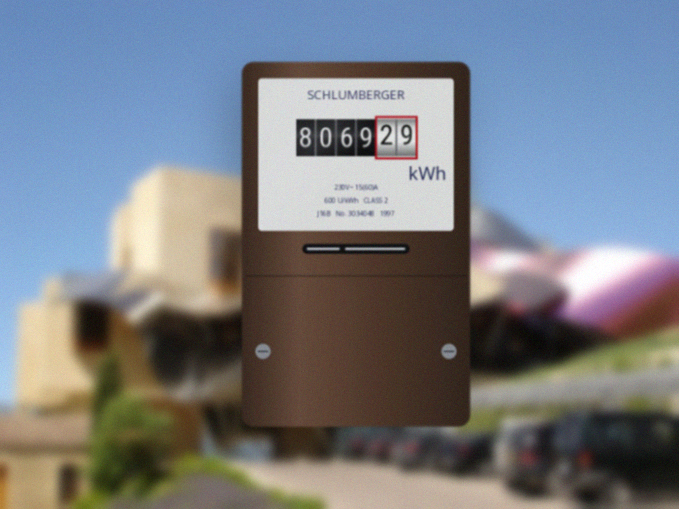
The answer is 8069.29 kWh
